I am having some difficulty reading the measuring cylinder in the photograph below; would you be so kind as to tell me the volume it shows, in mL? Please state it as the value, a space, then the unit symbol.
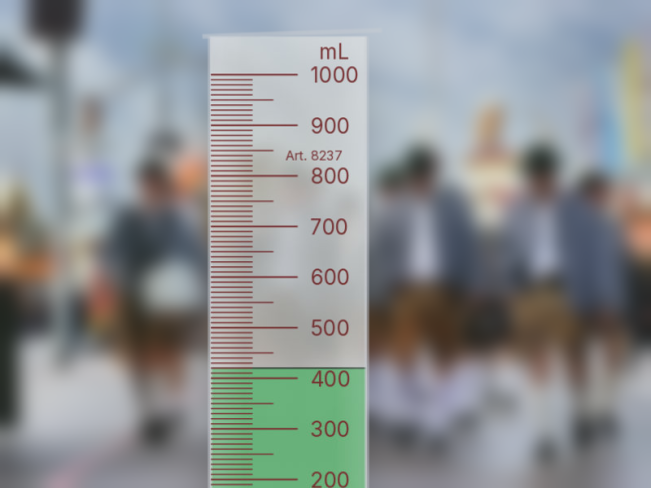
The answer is 420 mL
